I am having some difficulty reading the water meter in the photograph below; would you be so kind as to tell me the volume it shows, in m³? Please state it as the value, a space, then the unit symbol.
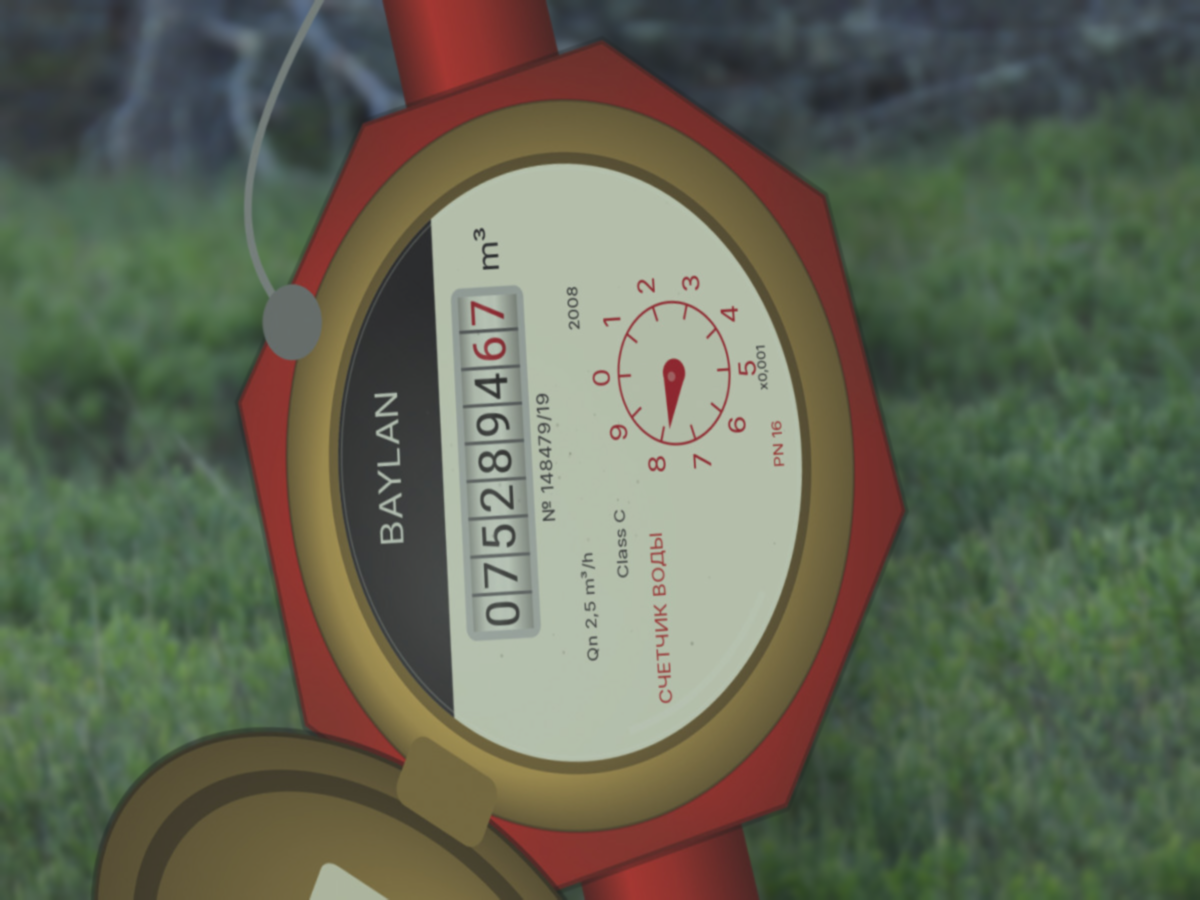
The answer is 752894.677 m³
